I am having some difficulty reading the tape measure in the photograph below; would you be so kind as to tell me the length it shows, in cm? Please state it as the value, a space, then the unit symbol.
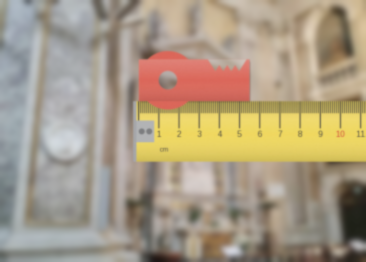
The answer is 5.5 cm
